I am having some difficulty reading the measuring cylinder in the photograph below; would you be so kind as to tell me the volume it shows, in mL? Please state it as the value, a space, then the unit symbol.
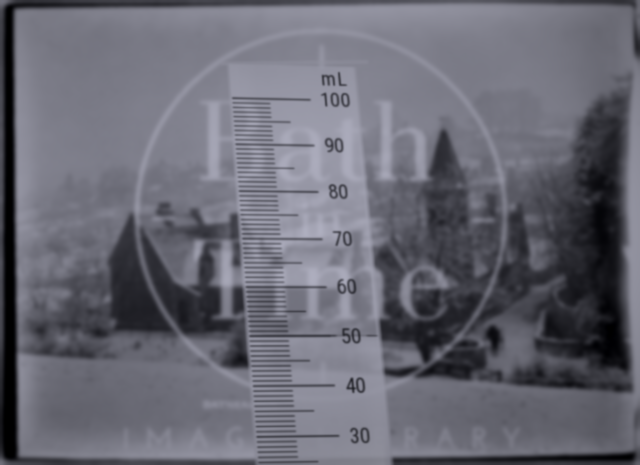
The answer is 50 mL
